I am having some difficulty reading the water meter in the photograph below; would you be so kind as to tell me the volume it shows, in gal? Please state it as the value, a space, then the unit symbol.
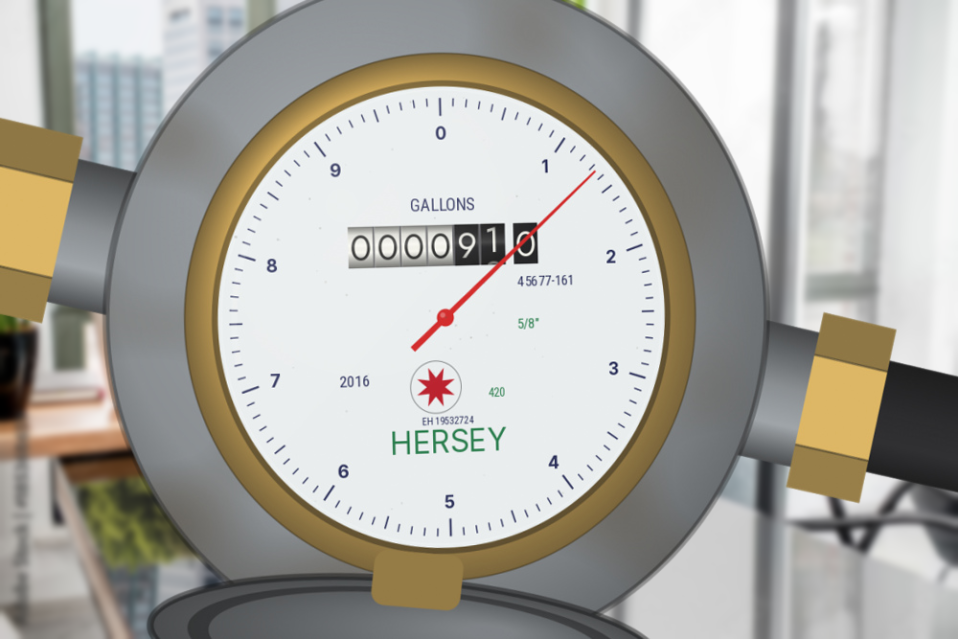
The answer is 911.3 gal
